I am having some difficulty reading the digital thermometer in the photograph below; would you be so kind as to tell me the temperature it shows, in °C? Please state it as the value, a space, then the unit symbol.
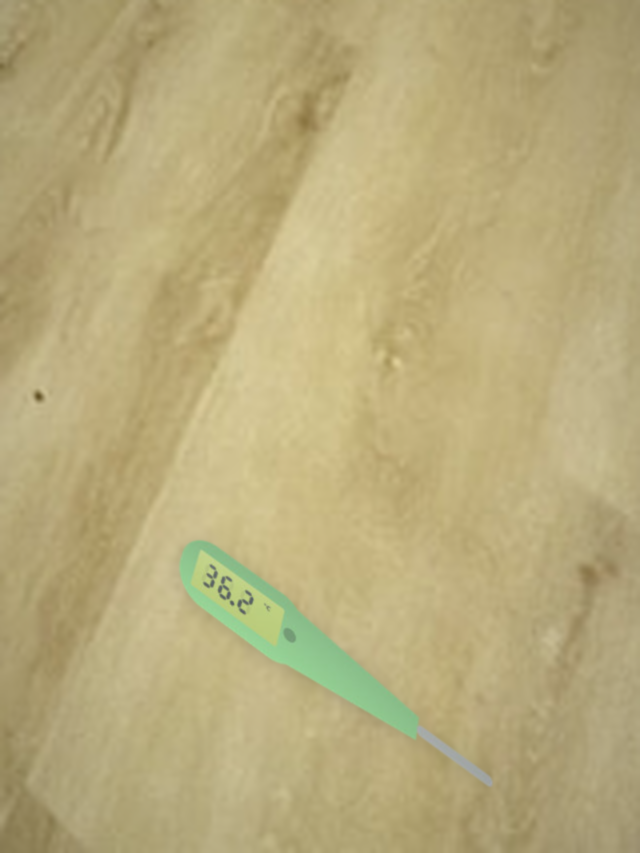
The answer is 36.2 °C
